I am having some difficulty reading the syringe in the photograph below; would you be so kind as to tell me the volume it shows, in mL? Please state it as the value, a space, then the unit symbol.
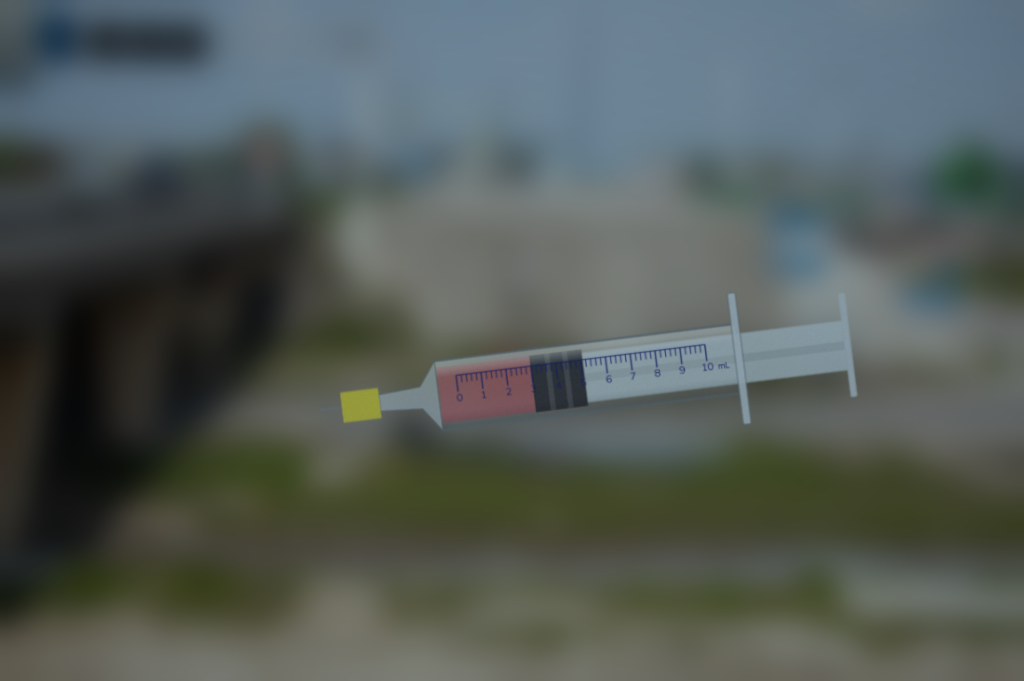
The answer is 3 mL
